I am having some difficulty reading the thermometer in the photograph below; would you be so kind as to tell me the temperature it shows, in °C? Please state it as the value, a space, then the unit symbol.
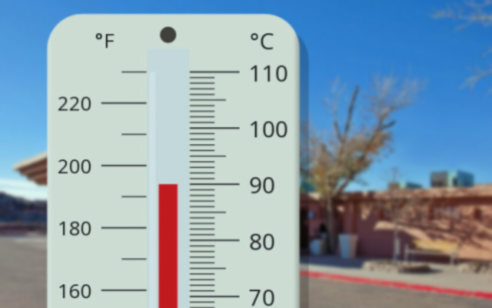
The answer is 90 °C
